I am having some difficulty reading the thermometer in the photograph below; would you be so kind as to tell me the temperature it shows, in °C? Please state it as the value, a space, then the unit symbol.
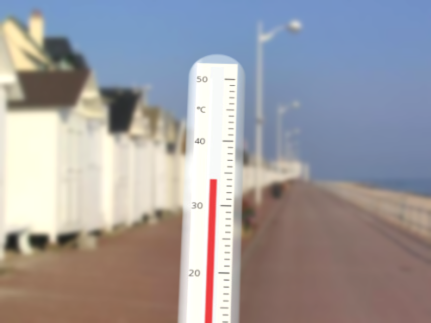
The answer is 34 °C
